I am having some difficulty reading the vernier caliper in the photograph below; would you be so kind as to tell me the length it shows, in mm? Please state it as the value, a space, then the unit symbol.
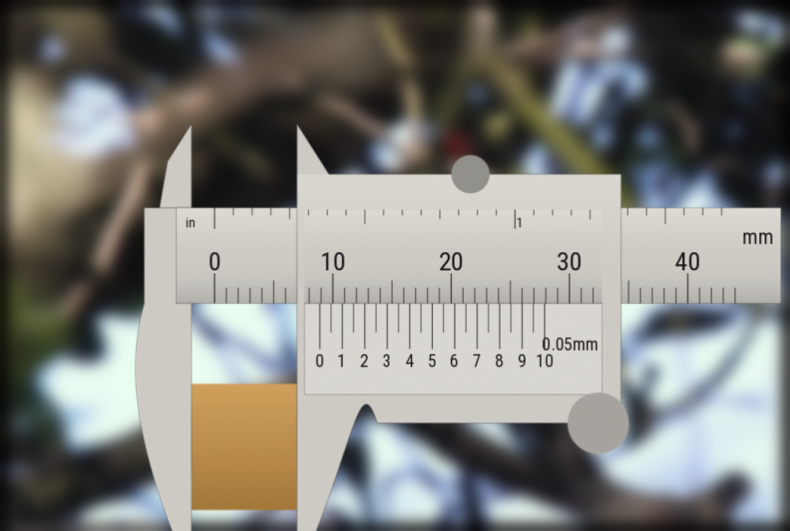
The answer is 8.9 mm
